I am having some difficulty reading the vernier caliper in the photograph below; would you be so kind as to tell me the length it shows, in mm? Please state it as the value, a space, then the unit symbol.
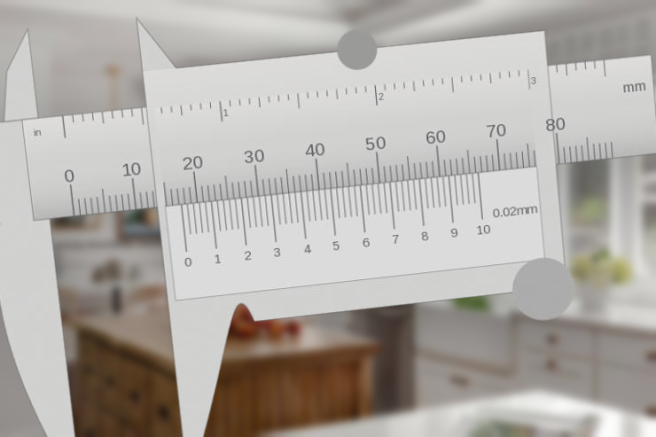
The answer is 17.4 mm
